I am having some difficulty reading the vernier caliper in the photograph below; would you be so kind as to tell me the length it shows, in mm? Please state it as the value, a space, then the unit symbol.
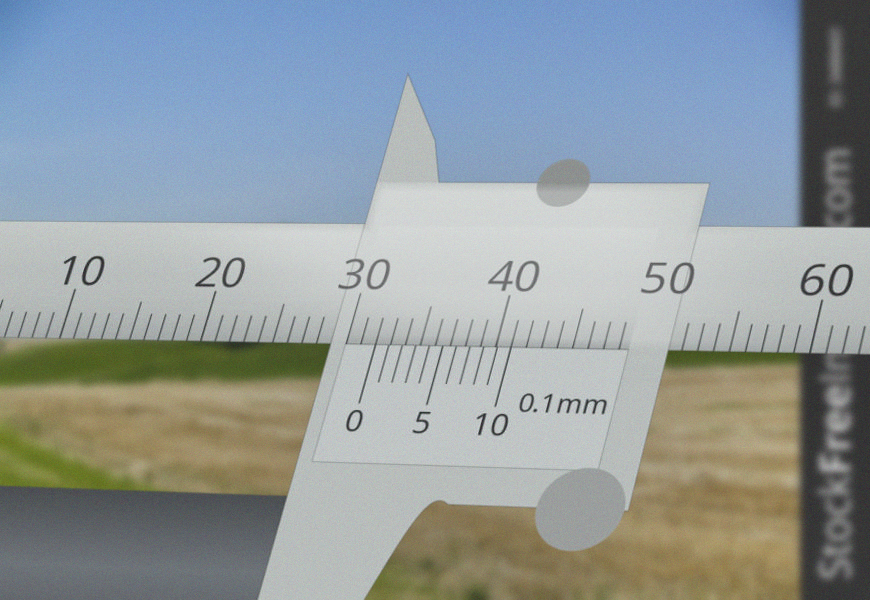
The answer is 32.0 mm
